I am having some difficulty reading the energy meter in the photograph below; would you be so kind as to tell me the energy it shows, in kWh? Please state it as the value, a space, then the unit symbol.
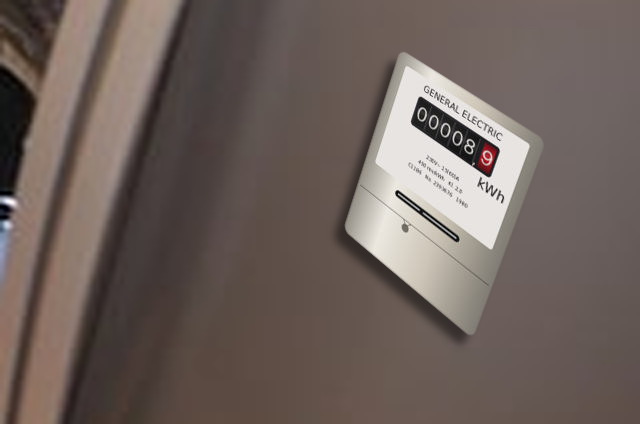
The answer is 8.9 kWh
